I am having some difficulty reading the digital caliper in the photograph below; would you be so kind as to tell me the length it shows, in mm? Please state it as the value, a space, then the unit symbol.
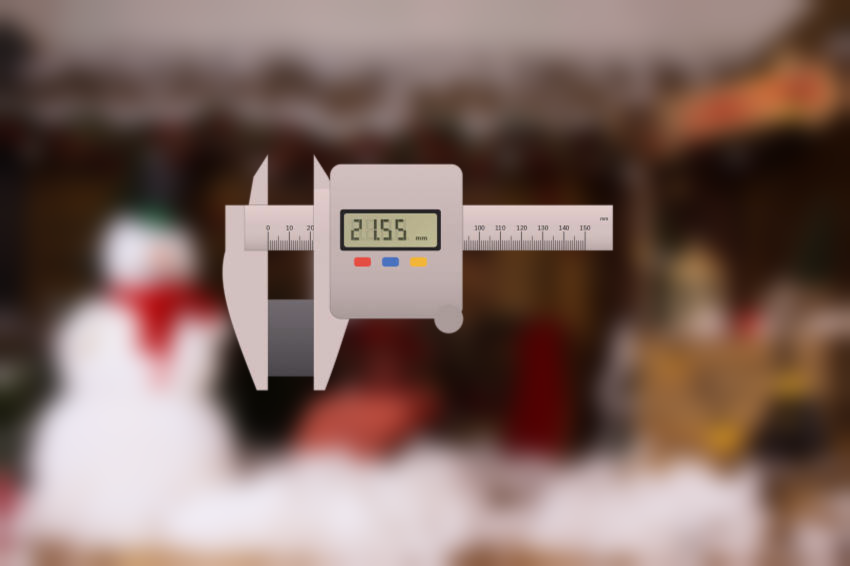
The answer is 21.55 mm
